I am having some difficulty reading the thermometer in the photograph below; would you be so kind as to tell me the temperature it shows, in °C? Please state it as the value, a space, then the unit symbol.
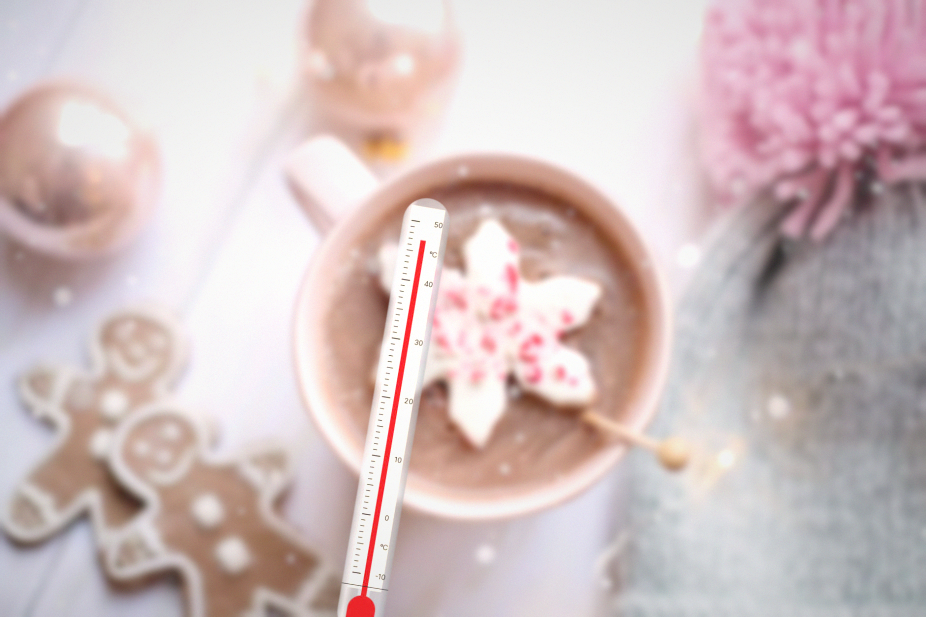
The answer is 47 °C
